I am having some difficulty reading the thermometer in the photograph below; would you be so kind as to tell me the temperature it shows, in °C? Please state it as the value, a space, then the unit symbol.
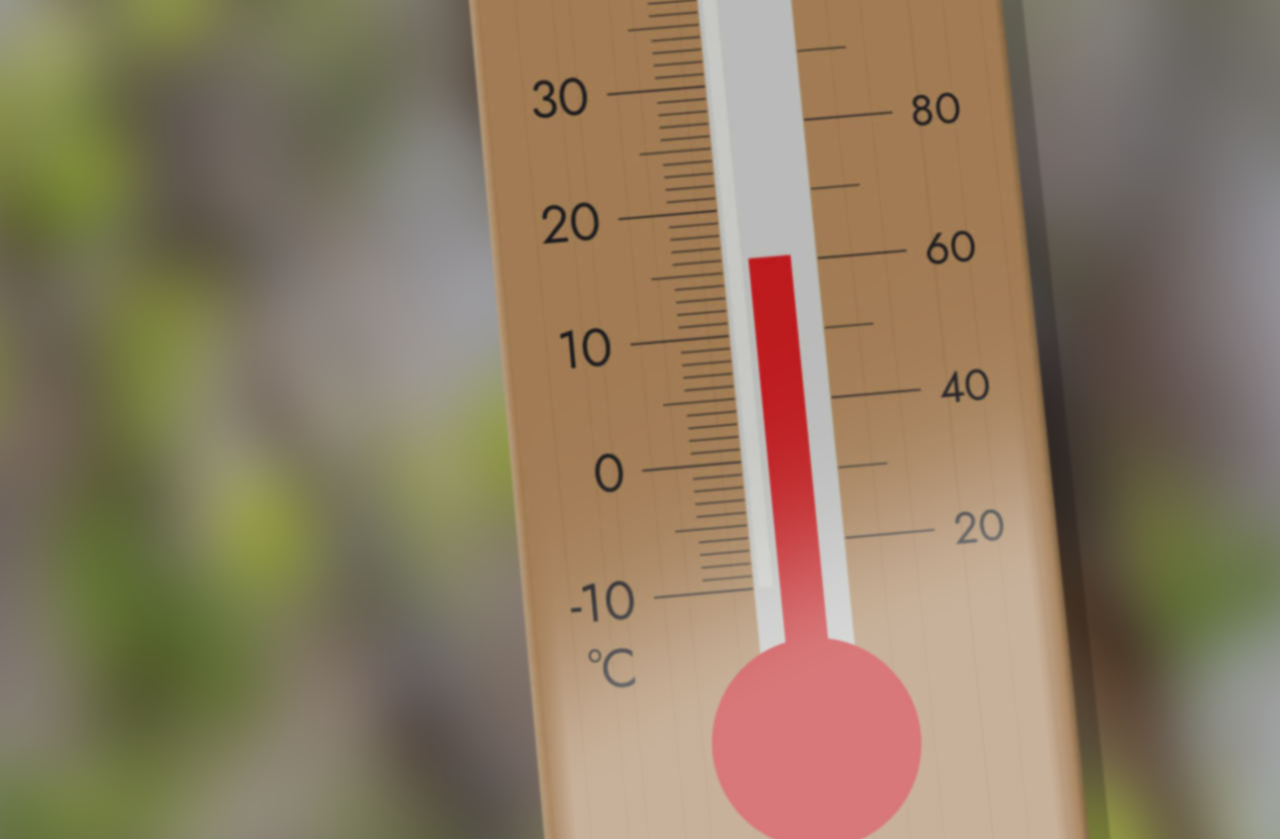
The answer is 16 °C
